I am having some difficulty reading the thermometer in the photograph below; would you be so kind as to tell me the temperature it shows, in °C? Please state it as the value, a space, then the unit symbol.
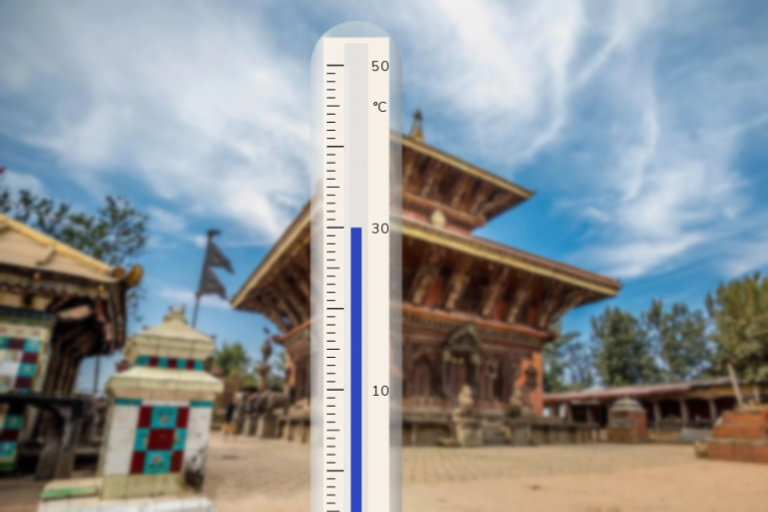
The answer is 30 °C
